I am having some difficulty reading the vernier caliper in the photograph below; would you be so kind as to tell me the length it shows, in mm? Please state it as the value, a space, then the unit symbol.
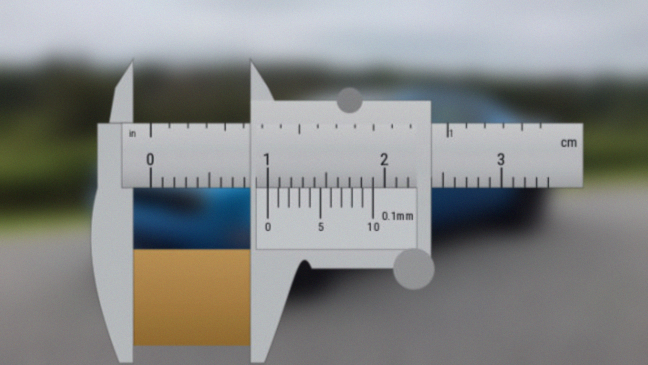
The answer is 10.0 mm
